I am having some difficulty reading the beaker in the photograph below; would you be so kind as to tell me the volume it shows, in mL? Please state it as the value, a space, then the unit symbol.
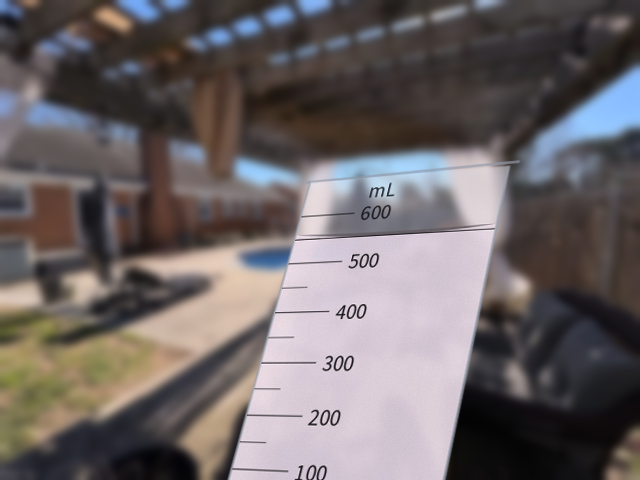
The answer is 550 mL
